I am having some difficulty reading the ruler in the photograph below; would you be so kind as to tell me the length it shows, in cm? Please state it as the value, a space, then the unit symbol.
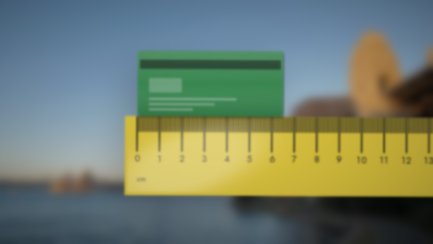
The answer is 6.5 cm
